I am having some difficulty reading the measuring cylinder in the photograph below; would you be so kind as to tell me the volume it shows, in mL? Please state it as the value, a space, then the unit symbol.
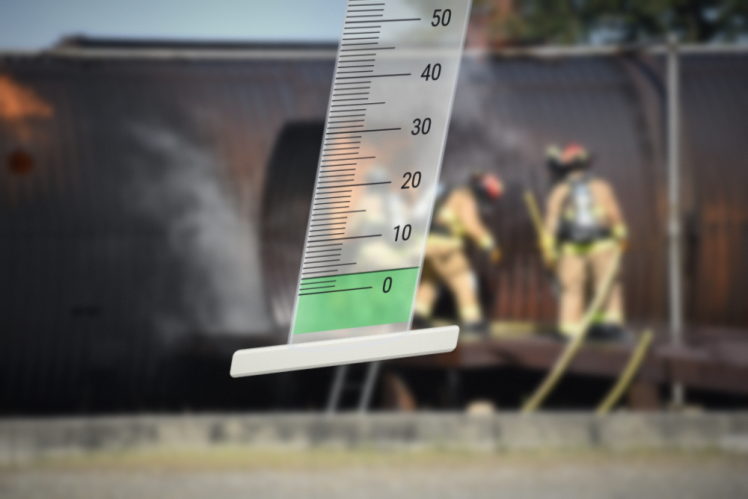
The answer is 3 mL
